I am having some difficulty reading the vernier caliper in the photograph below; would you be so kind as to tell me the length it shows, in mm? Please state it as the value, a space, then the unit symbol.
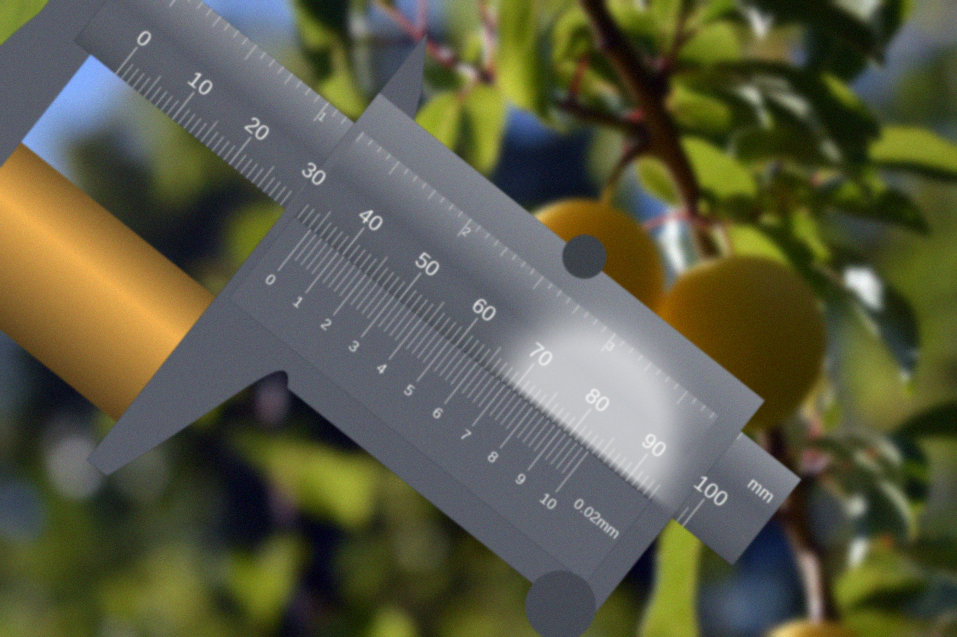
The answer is 34.4 mm
